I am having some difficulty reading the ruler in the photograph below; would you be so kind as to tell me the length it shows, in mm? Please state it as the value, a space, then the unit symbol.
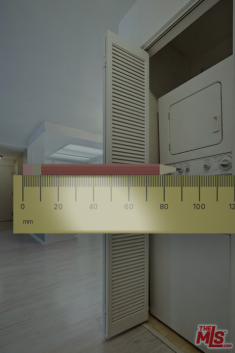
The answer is 90 mm
